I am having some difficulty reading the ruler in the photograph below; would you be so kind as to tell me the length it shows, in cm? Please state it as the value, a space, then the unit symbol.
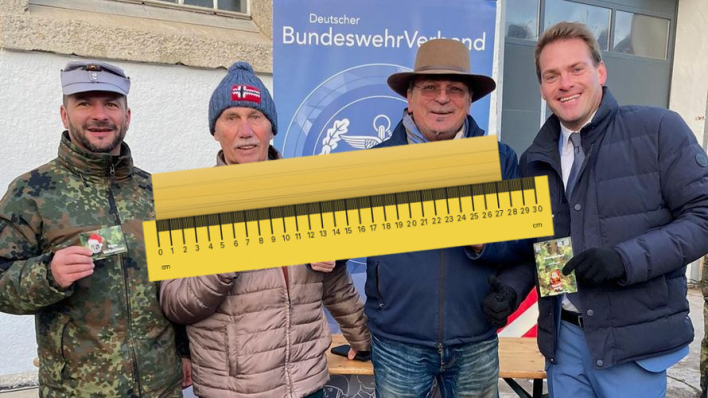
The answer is 27.5 cm
